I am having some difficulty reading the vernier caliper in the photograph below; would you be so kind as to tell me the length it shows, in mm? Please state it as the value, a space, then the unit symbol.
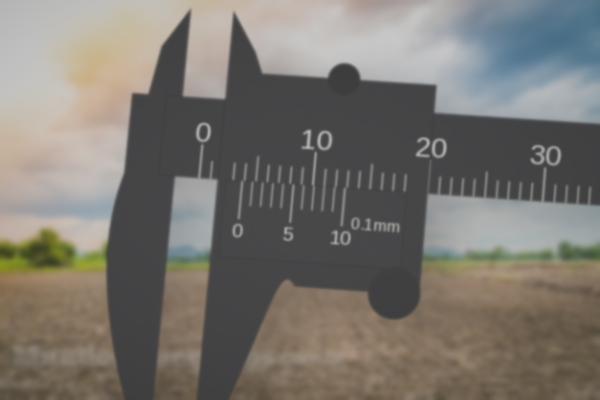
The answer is 3.8 mm
